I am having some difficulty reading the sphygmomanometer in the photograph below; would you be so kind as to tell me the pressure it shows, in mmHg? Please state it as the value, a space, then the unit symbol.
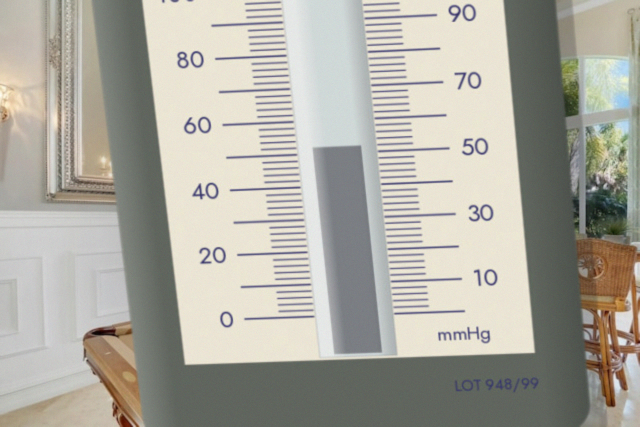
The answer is 52 mmHg
